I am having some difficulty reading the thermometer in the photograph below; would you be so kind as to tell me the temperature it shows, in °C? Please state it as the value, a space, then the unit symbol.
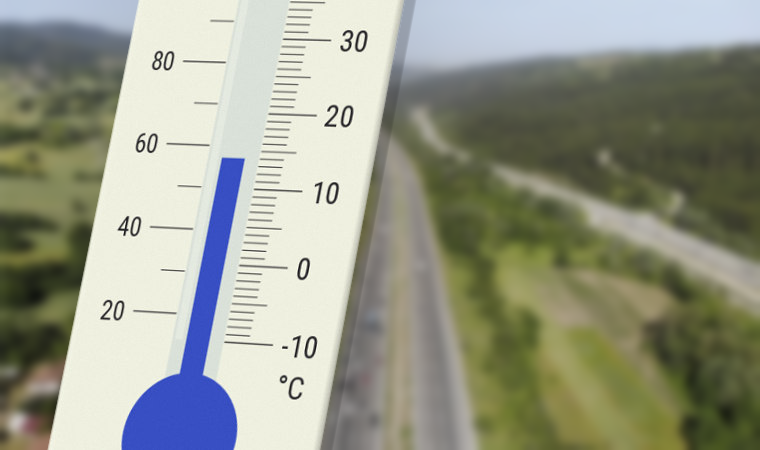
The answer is 14 °C
